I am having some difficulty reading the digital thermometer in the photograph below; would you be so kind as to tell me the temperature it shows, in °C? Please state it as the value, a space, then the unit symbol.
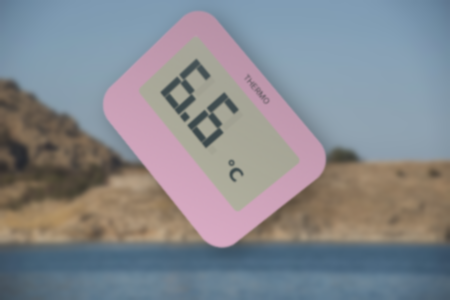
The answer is 6.6 °C
